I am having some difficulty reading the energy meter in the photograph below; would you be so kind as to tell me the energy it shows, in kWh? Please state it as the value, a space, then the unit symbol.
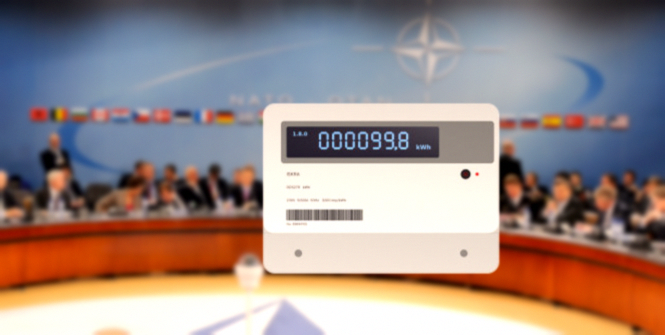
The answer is 99.8 kWh
